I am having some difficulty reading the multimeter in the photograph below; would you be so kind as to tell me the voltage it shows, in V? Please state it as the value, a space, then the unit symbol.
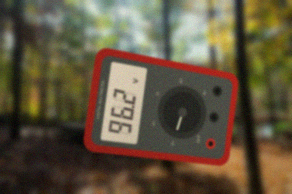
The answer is 96.2 V
